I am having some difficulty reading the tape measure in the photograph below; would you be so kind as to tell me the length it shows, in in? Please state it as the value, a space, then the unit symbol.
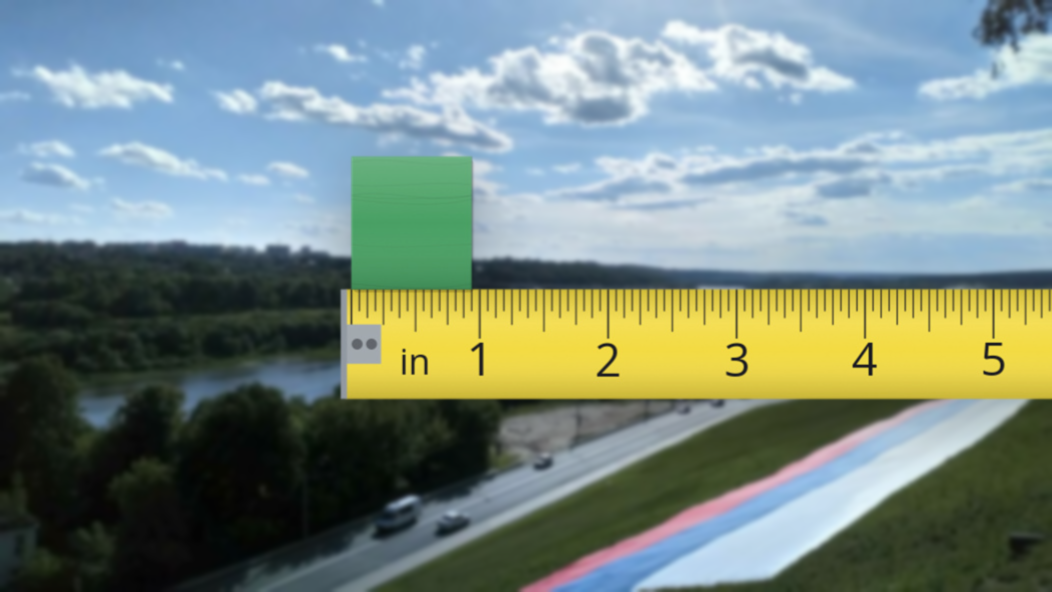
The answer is 0.9375 in
